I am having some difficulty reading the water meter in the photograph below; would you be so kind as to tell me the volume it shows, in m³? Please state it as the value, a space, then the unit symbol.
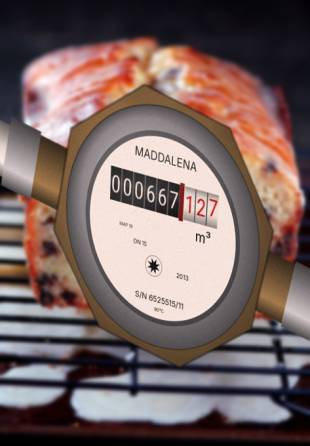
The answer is 667.127 m³
